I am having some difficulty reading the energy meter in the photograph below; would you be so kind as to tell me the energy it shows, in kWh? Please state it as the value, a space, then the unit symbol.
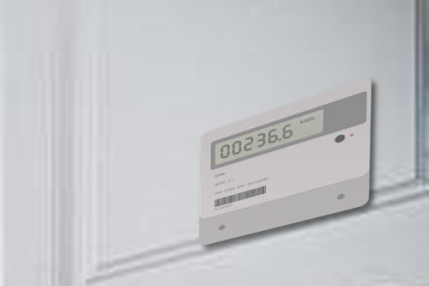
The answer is 236.6 kWh
